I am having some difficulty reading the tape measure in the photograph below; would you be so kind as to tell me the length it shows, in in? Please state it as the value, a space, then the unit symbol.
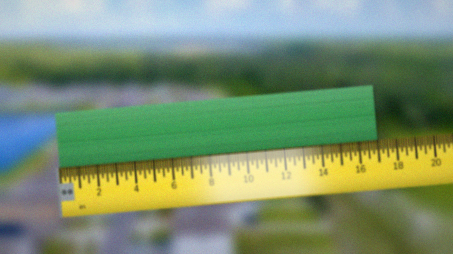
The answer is 17 in
